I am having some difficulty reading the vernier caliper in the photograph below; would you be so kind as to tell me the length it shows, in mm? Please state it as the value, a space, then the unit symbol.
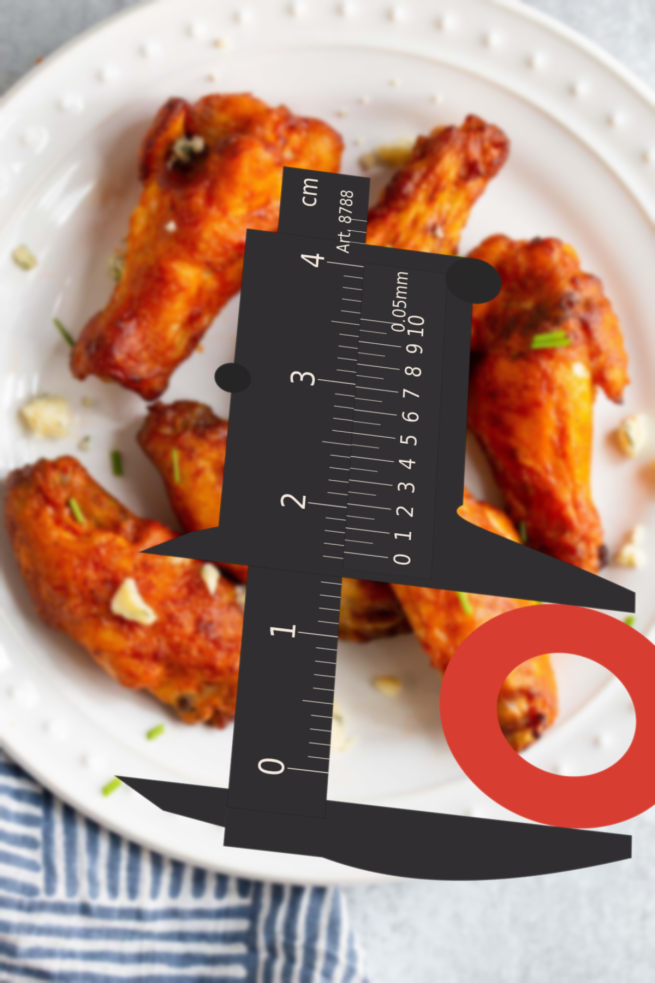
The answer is 16.5 mm
